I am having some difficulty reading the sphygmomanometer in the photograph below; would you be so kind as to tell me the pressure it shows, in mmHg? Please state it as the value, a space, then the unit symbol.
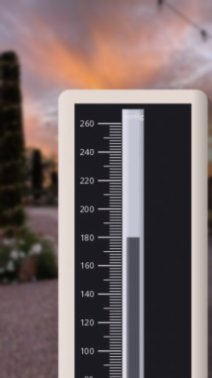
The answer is 180 mmHg
